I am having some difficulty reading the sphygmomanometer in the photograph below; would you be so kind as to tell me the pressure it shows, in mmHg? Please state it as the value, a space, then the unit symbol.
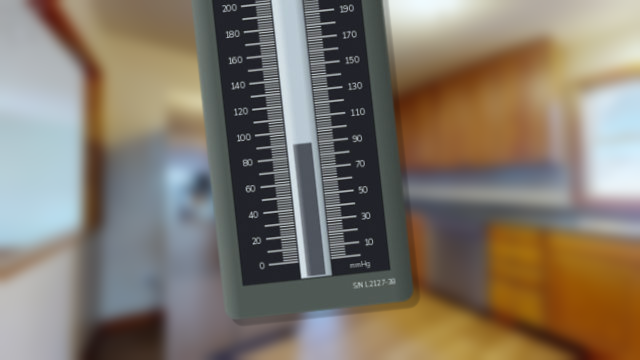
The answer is 90 mmHg
